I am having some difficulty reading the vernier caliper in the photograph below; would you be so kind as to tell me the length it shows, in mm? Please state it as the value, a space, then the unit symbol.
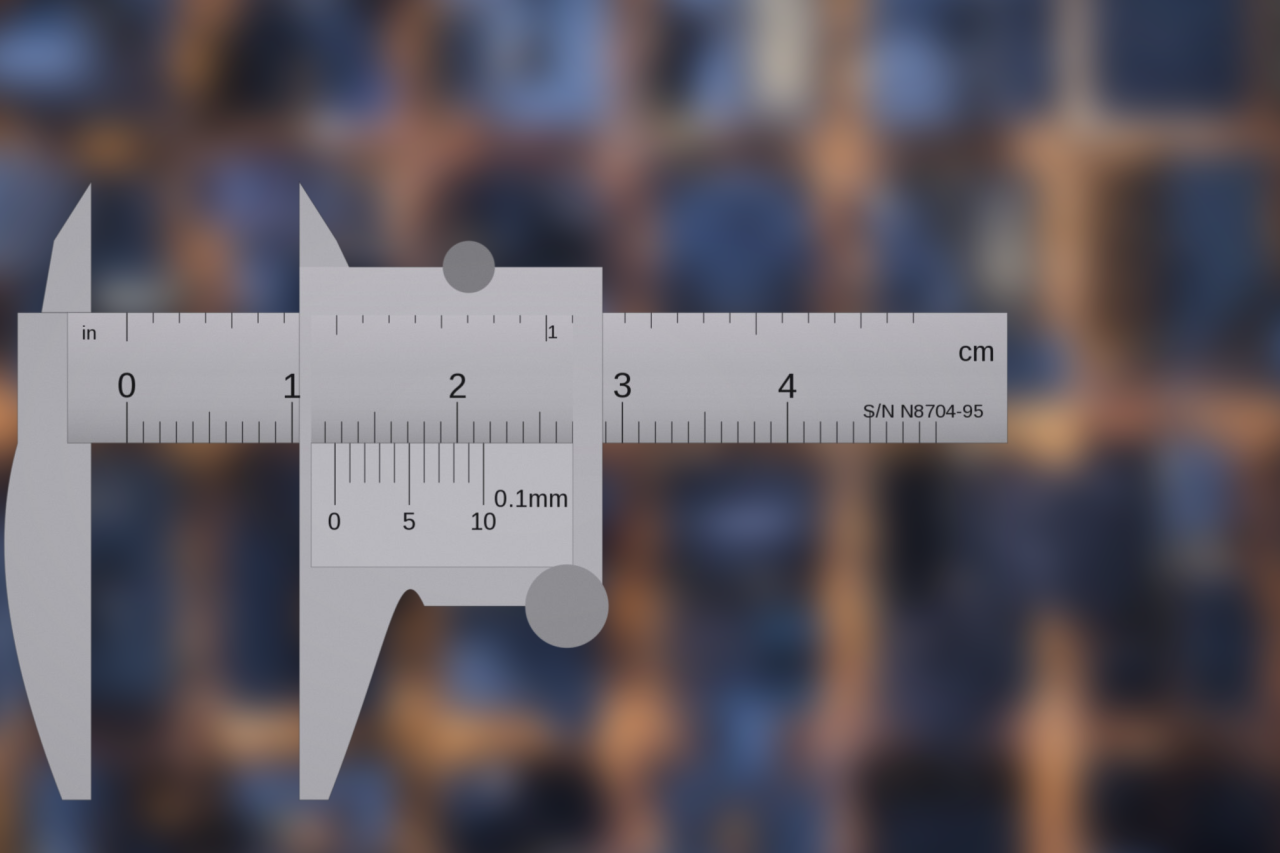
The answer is 12.6 mm
